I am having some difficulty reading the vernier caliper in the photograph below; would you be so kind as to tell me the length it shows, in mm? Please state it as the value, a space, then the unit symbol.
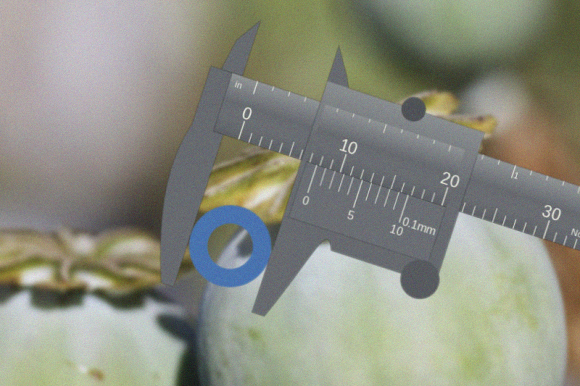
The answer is 7.7 mm
